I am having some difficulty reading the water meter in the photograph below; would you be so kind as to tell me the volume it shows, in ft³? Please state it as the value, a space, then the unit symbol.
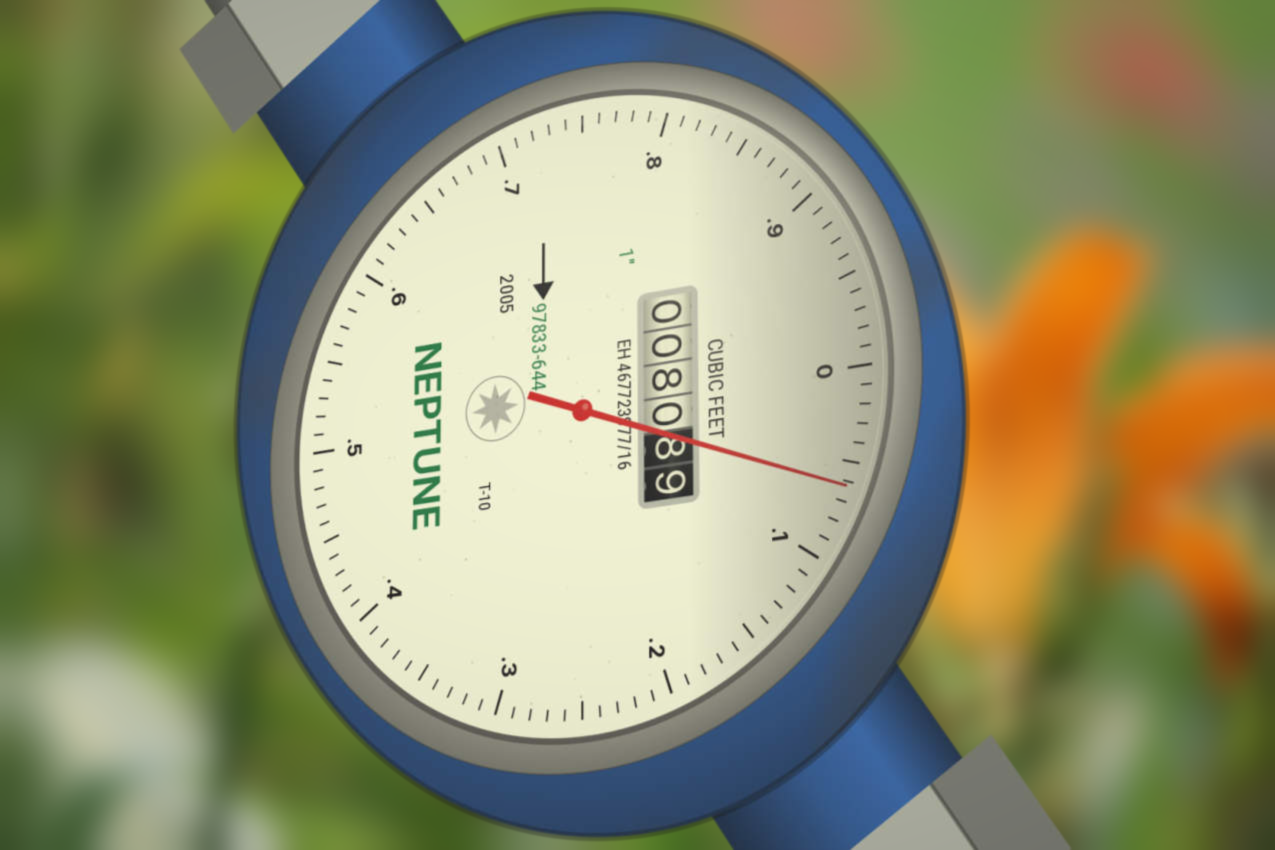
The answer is 8089.06 ft³
